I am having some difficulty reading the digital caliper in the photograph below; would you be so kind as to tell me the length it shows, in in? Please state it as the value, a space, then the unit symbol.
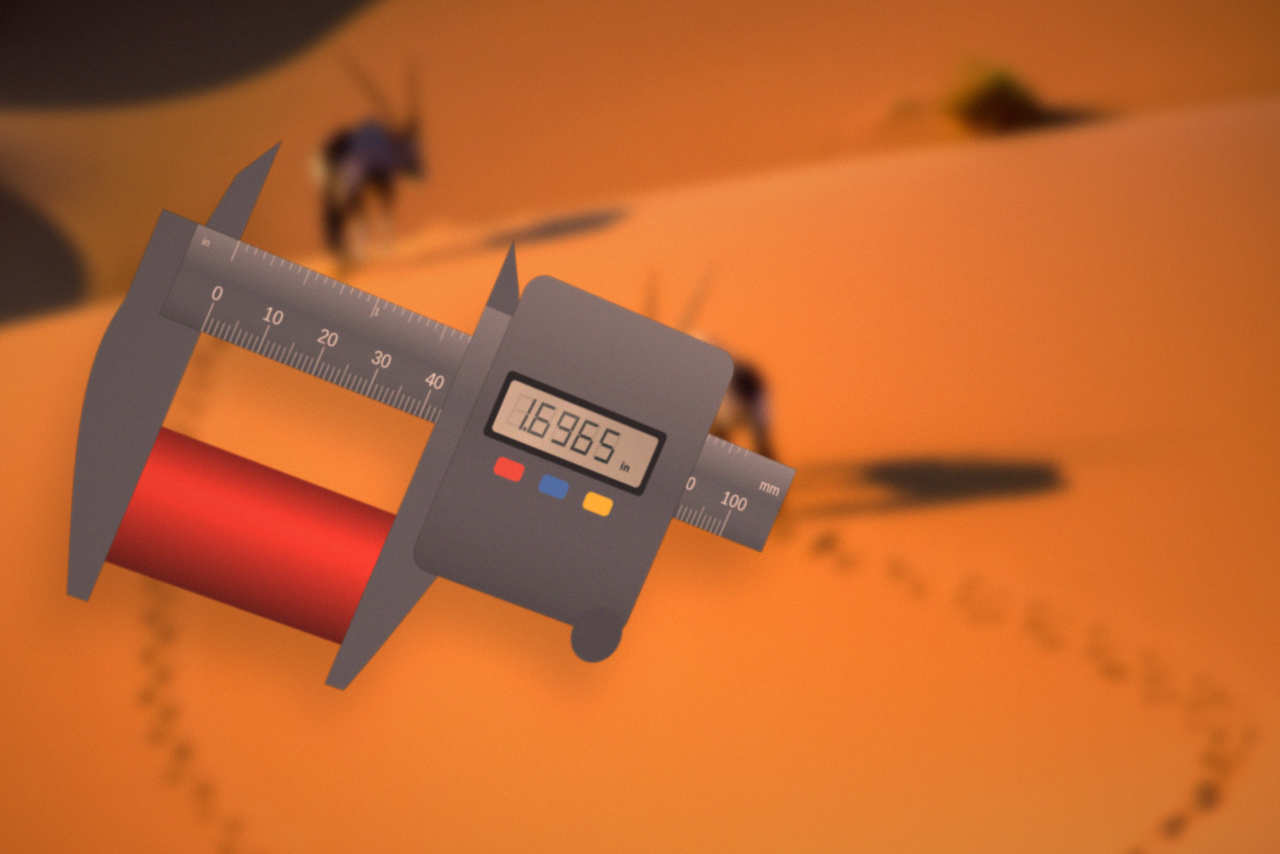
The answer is 1.6965 in
